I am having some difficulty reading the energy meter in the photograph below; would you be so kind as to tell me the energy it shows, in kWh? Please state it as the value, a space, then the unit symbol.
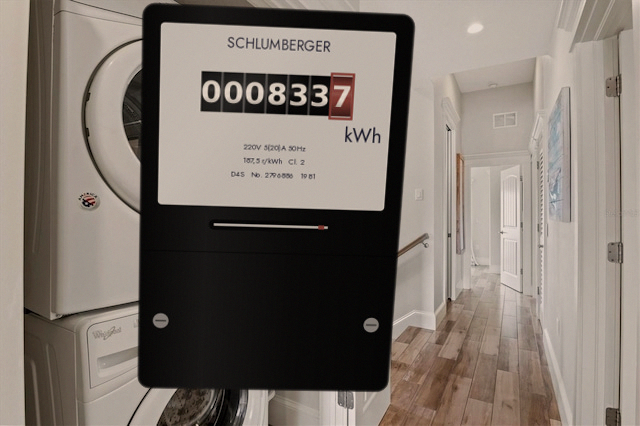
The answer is 833.7 kWh
